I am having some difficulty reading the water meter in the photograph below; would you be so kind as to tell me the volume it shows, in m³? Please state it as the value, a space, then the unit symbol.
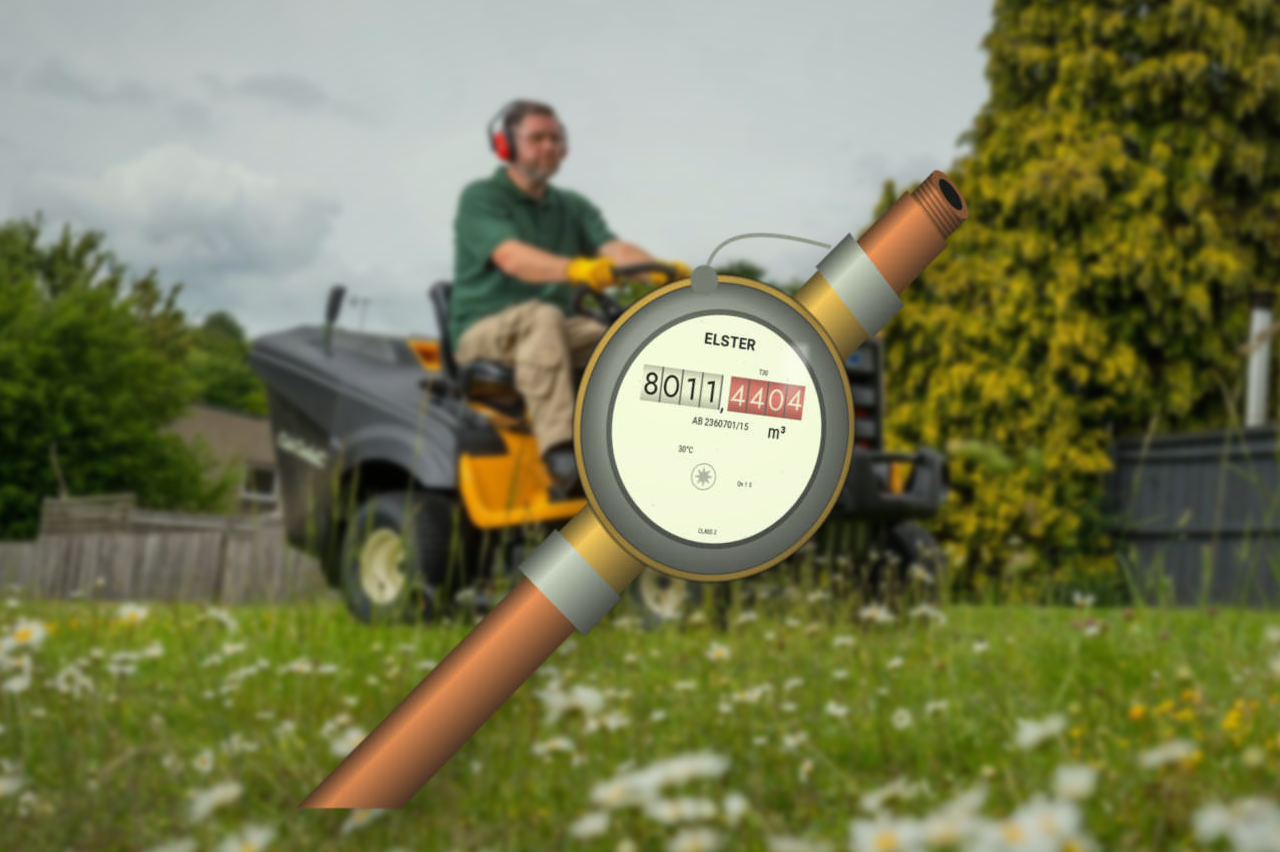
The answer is 8011.4404 m³
